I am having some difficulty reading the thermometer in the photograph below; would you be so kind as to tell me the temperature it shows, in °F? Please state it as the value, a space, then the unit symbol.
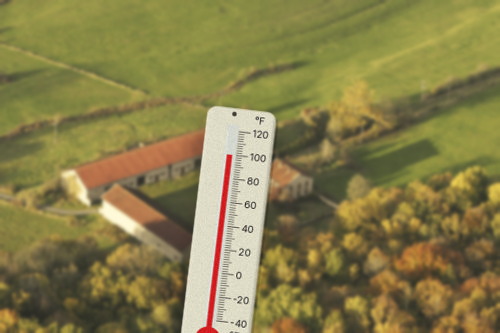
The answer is 100 °F
